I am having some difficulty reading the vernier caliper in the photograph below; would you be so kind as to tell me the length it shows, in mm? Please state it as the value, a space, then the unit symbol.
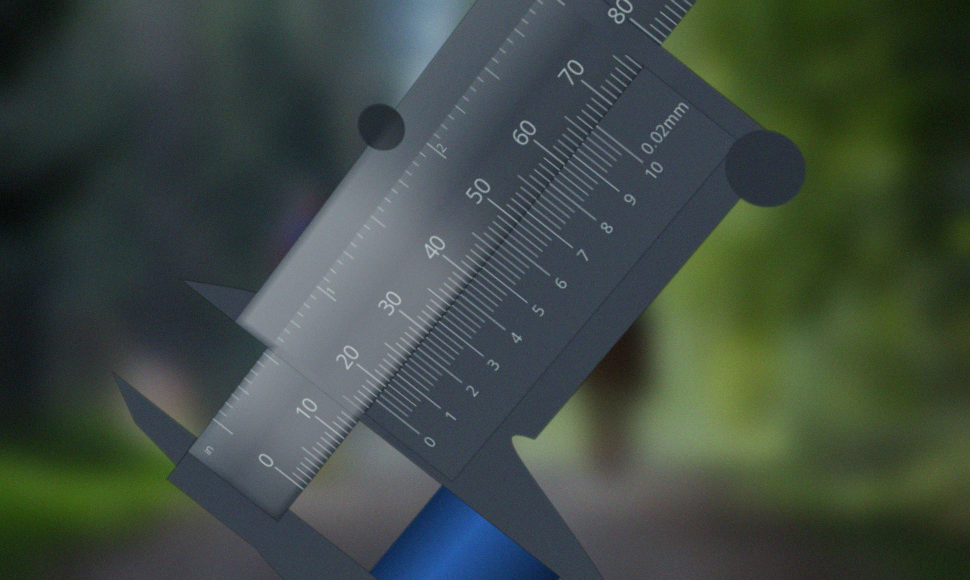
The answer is 17.6 mm
